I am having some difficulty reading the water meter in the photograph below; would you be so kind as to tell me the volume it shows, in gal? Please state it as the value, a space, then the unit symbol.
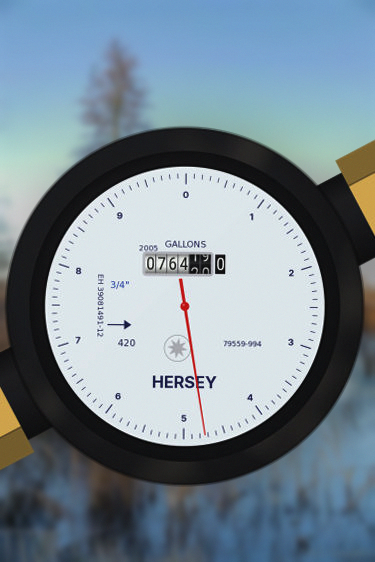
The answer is 764194.7 gal
